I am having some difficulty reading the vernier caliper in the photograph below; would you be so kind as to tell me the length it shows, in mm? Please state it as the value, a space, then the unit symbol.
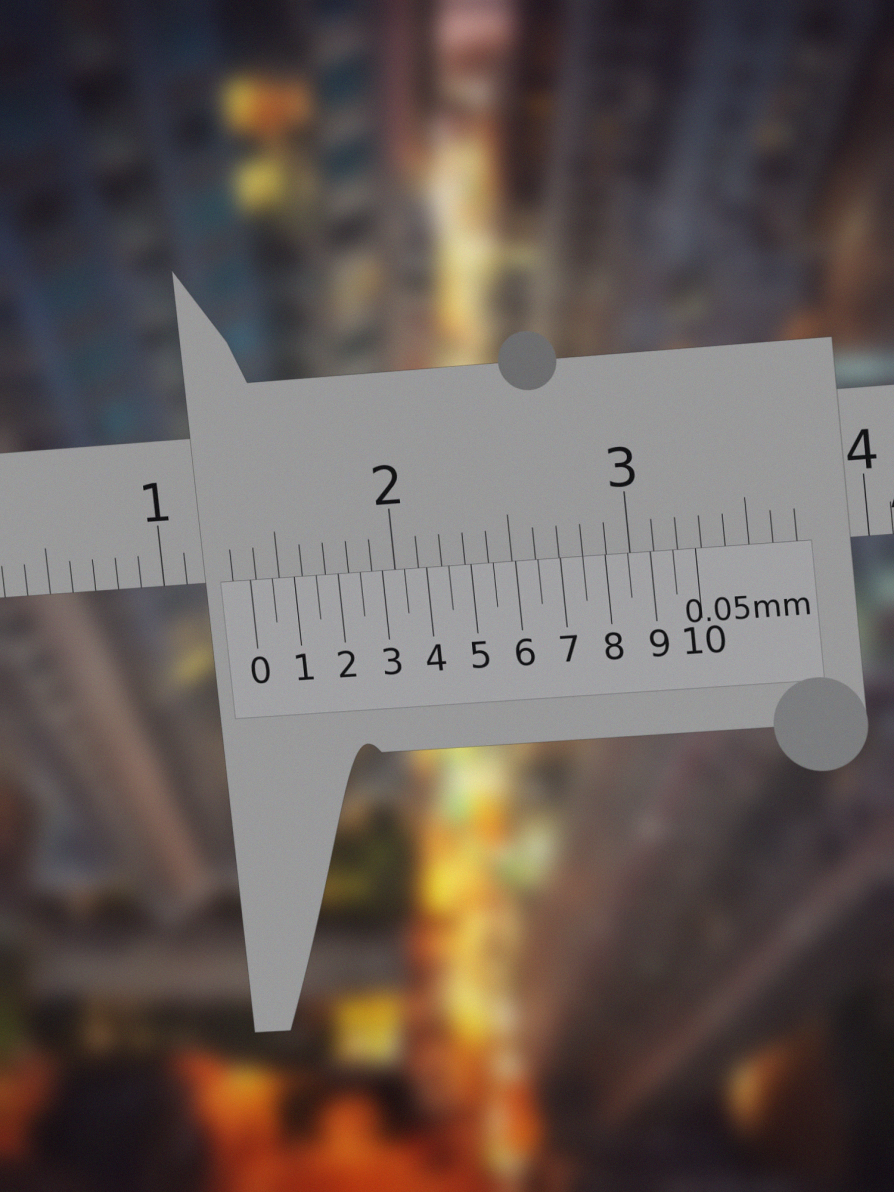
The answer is 13.75 mm
